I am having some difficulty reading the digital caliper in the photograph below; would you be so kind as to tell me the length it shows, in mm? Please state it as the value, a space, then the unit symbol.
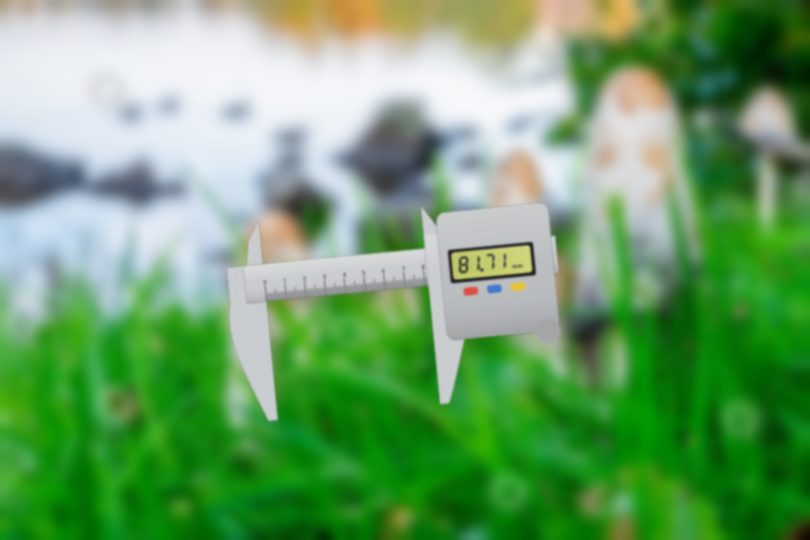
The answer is 81.71 mm
